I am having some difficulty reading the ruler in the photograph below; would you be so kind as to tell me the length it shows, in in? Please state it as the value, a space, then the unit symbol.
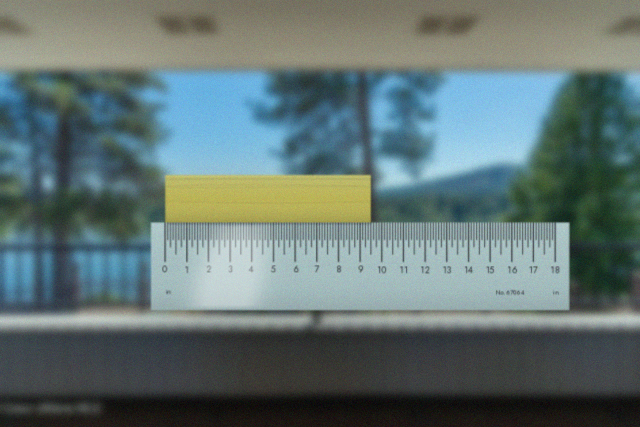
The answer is 9.5 in
